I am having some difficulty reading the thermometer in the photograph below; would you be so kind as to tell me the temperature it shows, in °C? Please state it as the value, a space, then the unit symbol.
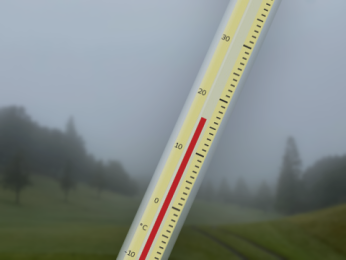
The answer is 16 °C
